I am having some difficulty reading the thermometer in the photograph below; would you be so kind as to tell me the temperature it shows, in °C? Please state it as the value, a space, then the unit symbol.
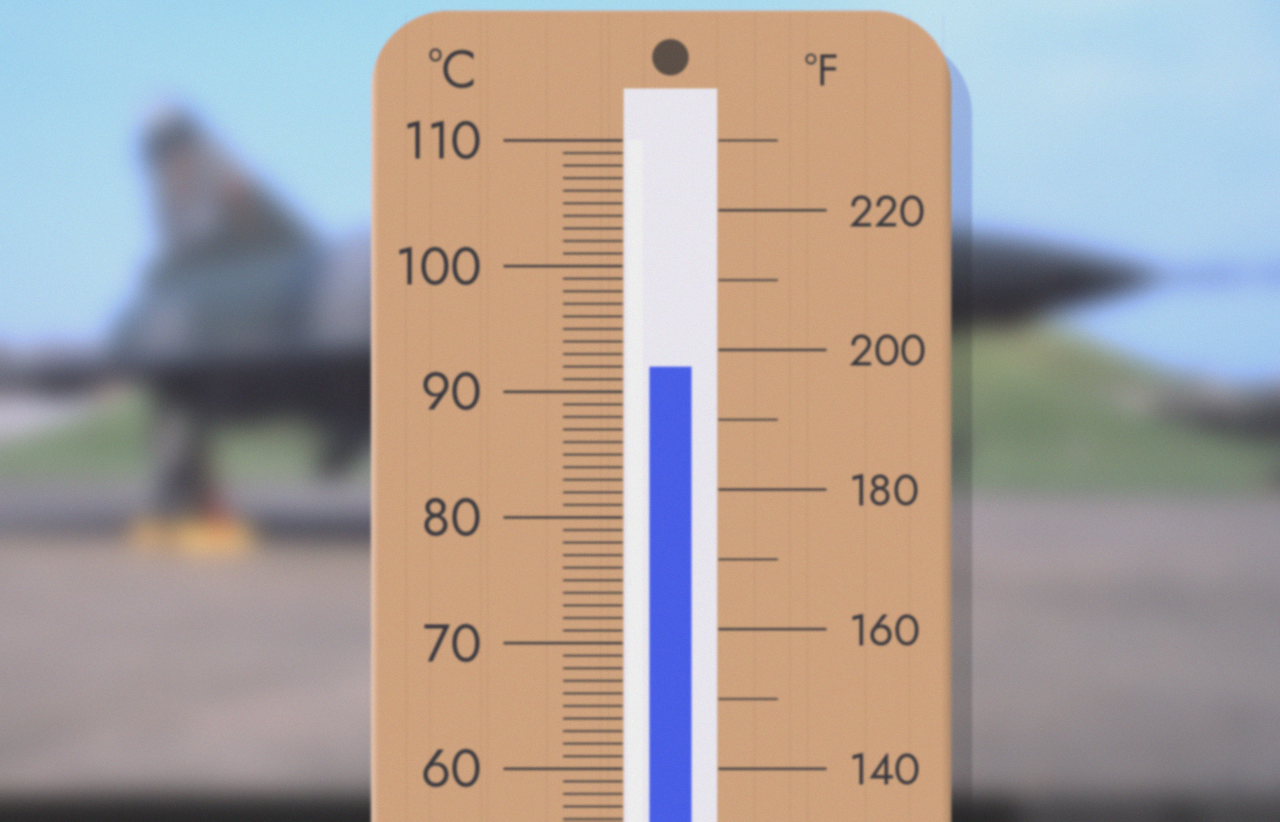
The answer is 92 °C
